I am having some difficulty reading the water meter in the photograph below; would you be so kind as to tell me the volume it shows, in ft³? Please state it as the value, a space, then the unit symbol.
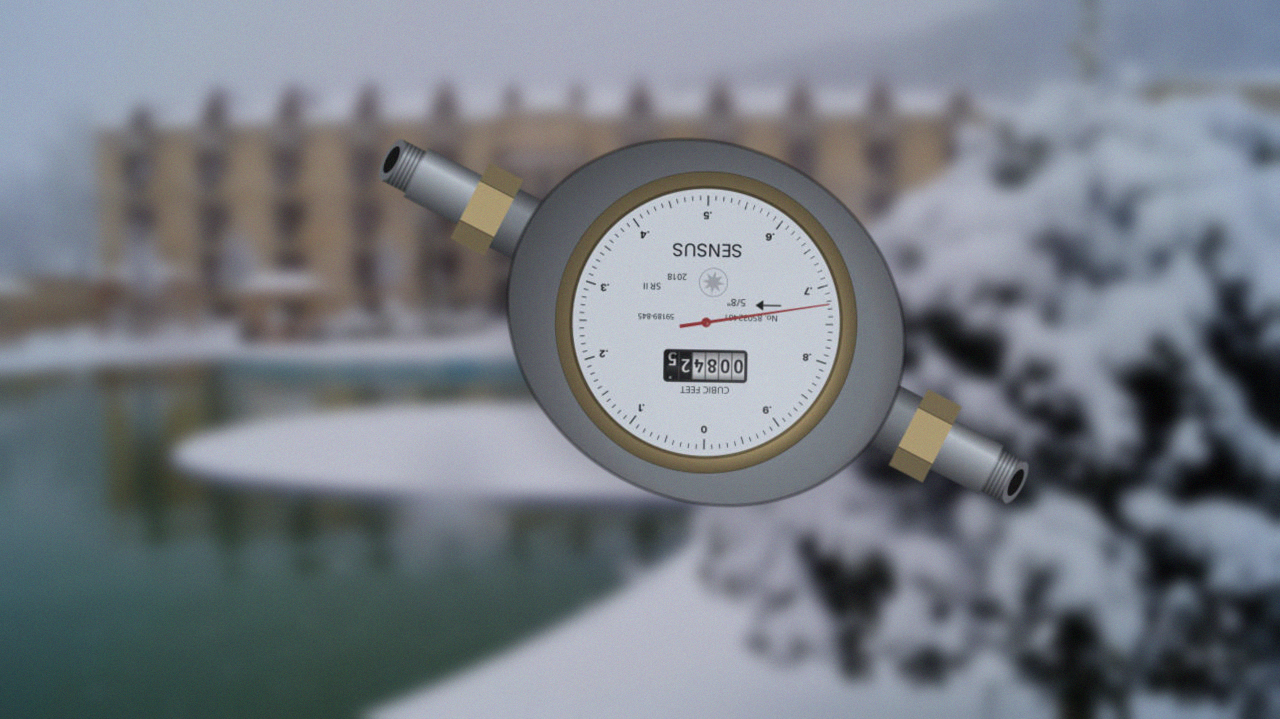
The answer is 8424.72 ft³
